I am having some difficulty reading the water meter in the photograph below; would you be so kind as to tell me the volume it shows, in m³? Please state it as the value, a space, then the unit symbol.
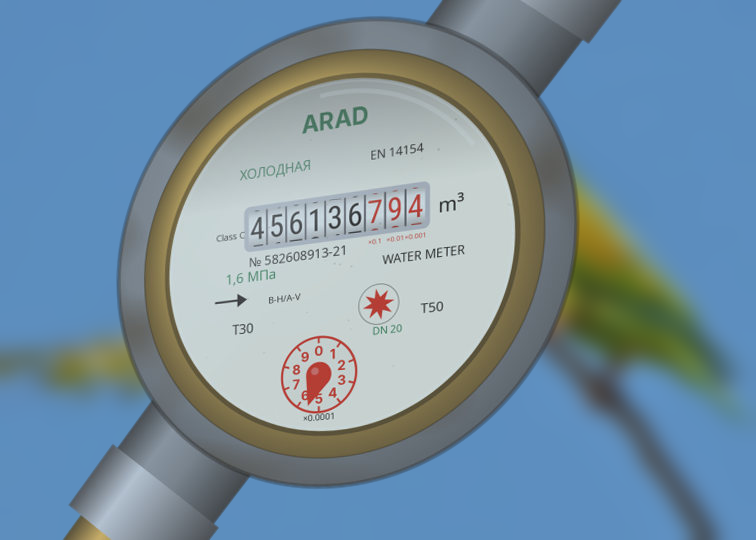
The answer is 456136.7945 m³
